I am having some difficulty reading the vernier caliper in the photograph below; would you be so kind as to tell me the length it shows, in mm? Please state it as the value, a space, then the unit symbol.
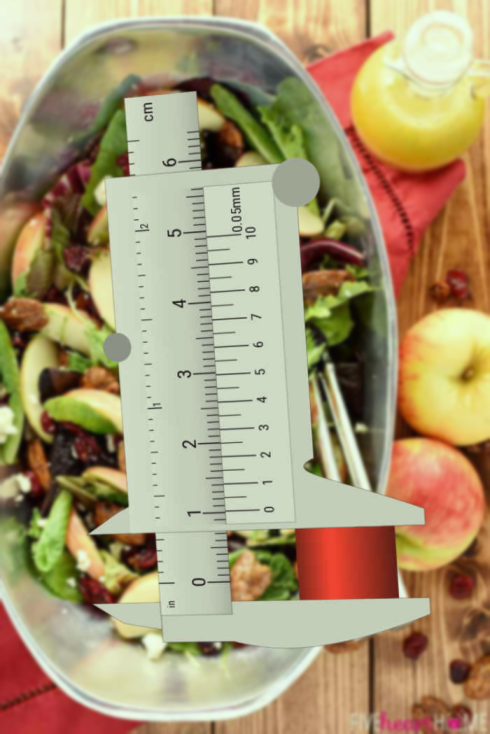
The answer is 10.2 mm
